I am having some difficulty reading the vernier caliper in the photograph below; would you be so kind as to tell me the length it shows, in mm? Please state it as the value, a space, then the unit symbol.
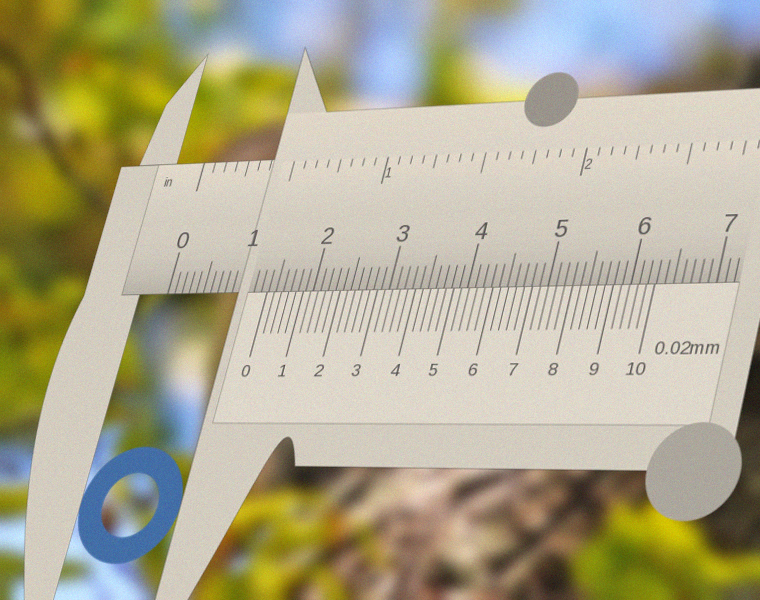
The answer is 13.8 mm
